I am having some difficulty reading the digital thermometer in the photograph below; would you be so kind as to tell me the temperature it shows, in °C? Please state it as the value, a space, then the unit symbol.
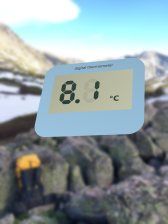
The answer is 8.1 °C
